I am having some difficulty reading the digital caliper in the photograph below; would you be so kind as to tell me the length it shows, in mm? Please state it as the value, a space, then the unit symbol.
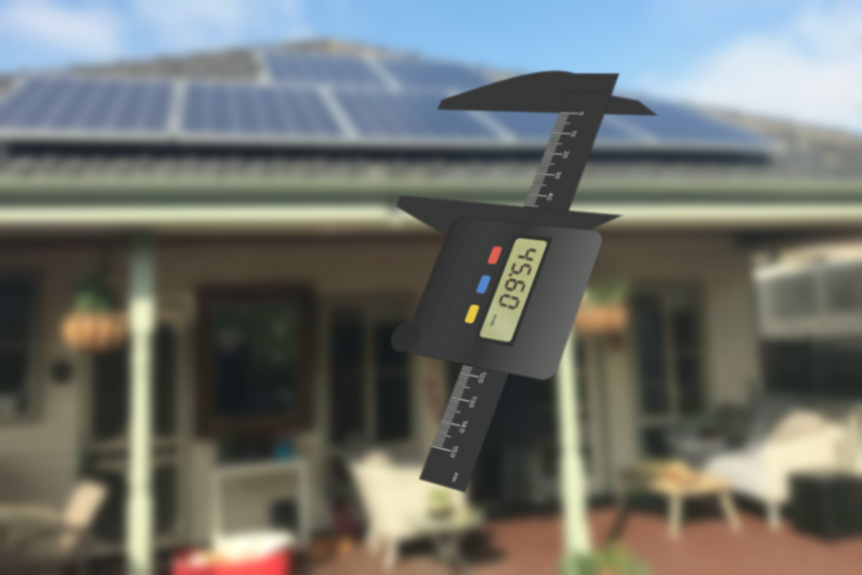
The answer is 45.60 mm
